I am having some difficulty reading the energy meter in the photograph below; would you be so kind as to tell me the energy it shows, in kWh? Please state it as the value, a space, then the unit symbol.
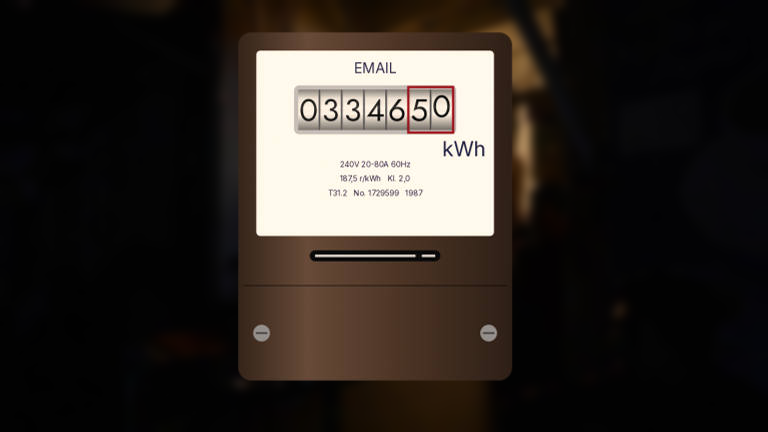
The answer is 3346.50 kWh
